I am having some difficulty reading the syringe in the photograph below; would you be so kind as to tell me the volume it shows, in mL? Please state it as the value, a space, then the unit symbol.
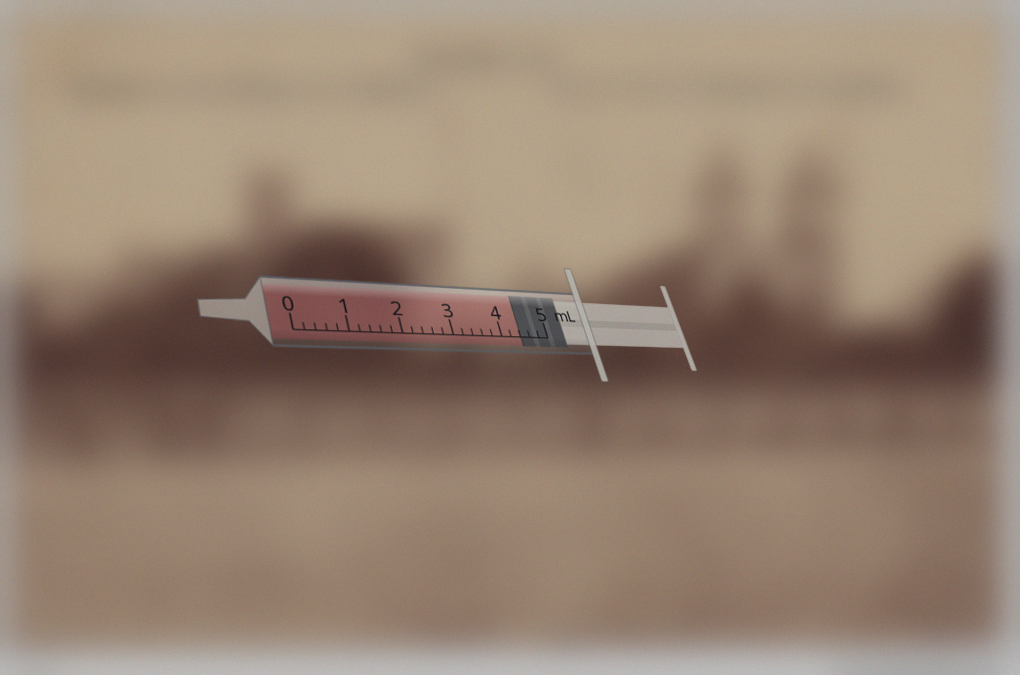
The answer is 4.4 mL
